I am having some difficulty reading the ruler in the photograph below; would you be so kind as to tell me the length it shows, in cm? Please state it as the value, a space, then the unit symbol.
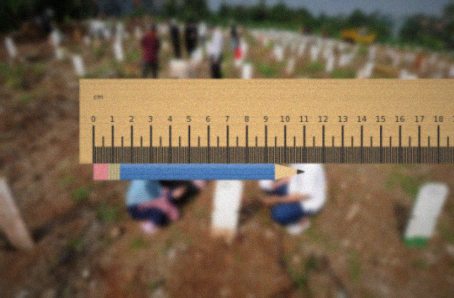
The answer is 11 cm
